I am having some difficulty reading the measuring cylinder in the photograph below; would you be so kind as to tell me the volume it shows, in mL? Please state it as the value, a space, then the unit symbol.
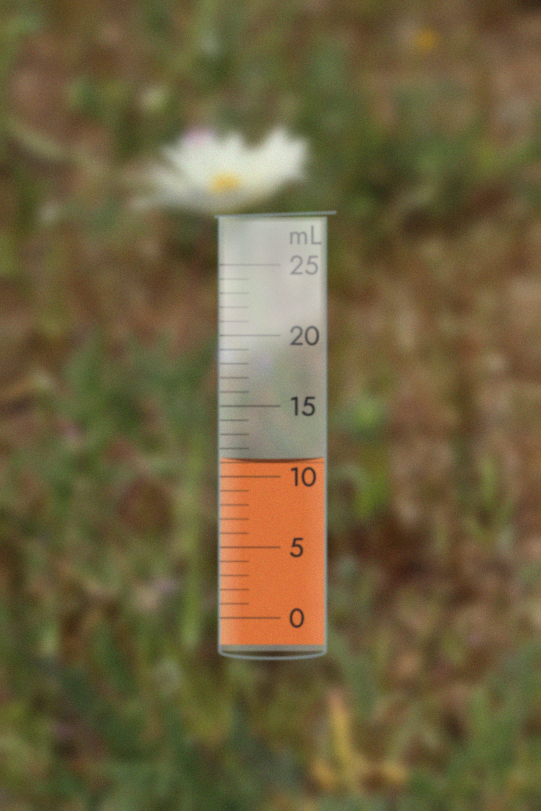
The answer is 11 mL
